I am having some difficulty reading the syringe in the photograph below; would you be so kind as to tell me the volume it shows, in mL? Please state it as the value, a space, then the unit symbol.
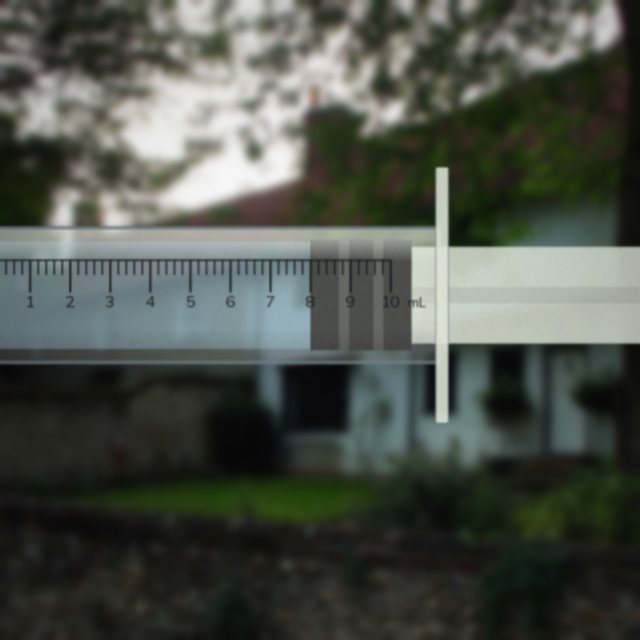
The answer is 8 mL
